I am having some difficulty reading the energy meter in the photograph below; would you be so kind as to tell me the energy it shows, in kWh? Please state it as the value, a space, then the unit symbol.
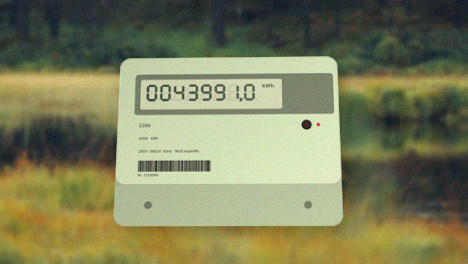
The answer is 43991.0 kWh
